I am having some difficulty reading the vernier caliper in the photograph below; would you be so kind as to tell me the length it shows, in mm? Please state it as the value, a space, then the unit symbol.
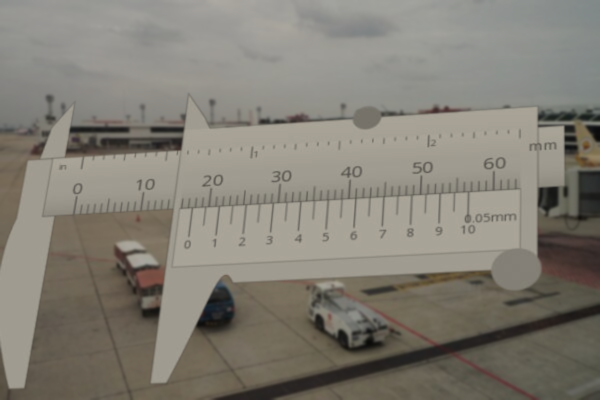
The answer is 17.6 mm
